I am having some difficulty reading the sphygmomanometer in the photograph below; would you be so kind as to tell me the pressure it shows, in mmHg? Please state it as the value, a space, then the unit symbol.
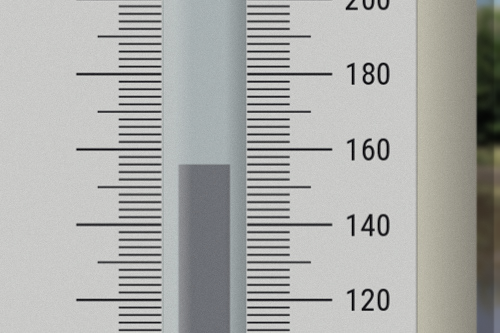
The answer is 156 mmHg
